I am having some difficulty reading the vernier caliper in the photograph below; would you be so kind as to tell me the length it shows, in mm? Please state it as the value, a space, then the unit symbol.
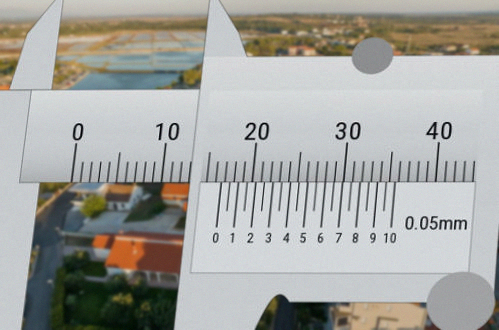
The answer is 16.6 mm
